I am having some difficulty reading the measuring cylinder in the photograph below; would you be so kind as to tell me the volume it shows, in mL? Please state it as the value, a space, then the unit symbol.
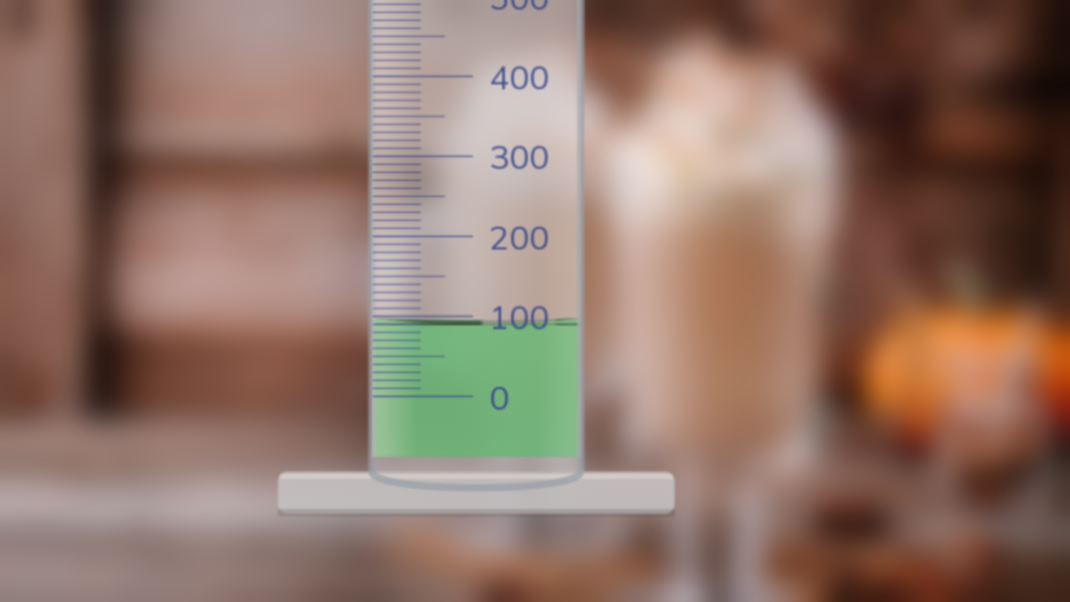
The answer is 90 mL
